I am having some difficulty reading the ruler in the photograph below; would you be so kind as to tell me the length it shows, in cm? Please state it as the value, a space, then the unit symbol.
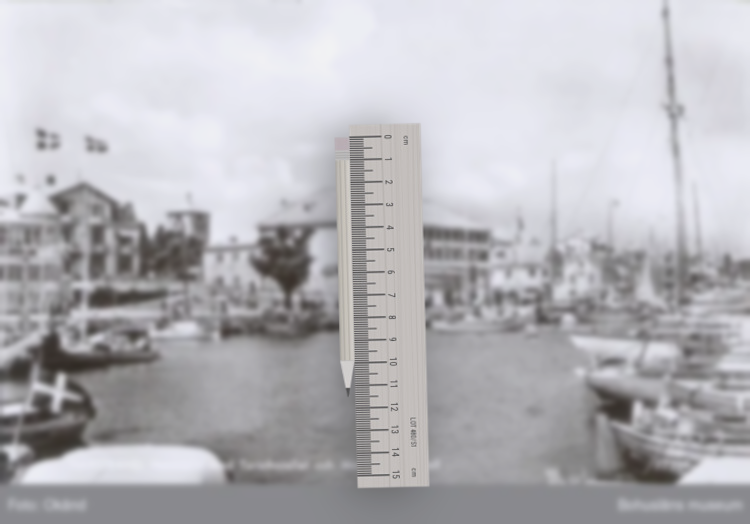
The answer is 11.5 cm
